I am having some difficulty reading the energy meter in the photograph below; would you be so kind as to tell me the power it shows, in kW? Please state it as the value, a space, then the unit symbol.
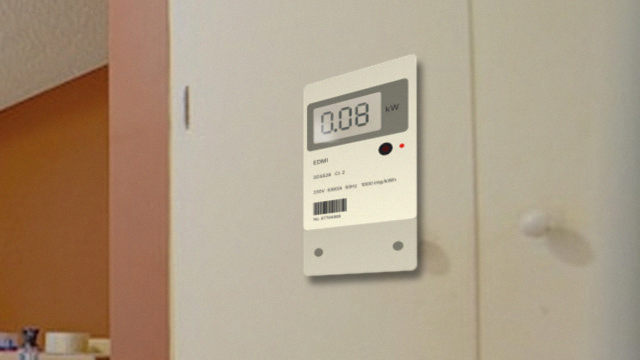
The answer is 0.08 kW
